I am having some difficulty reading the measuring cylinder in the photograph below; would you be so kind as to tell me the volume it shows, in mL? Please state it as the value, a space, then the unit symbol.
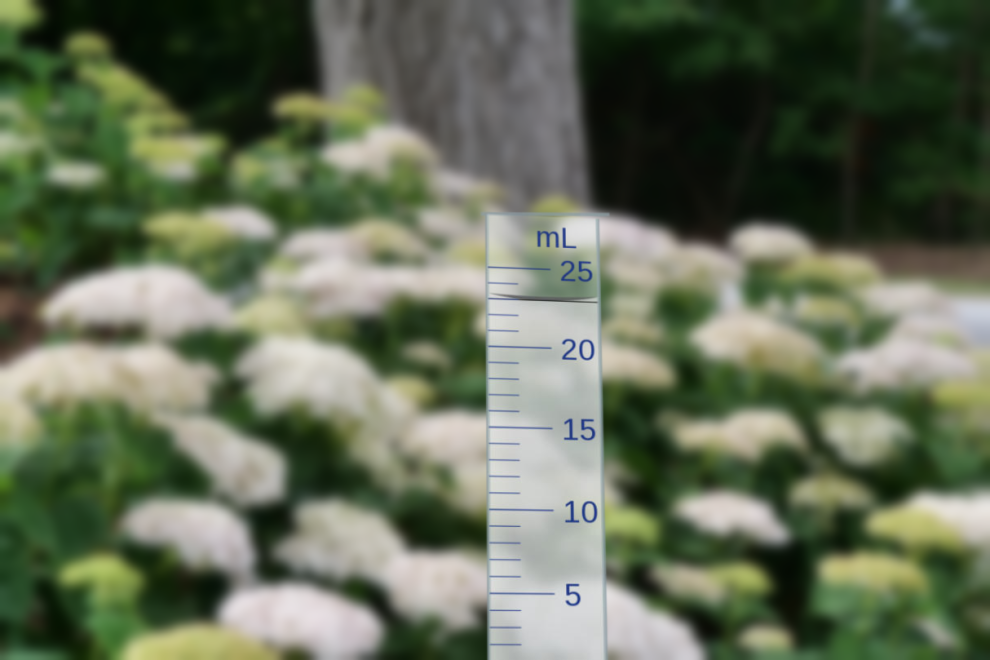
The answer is 23 mL
